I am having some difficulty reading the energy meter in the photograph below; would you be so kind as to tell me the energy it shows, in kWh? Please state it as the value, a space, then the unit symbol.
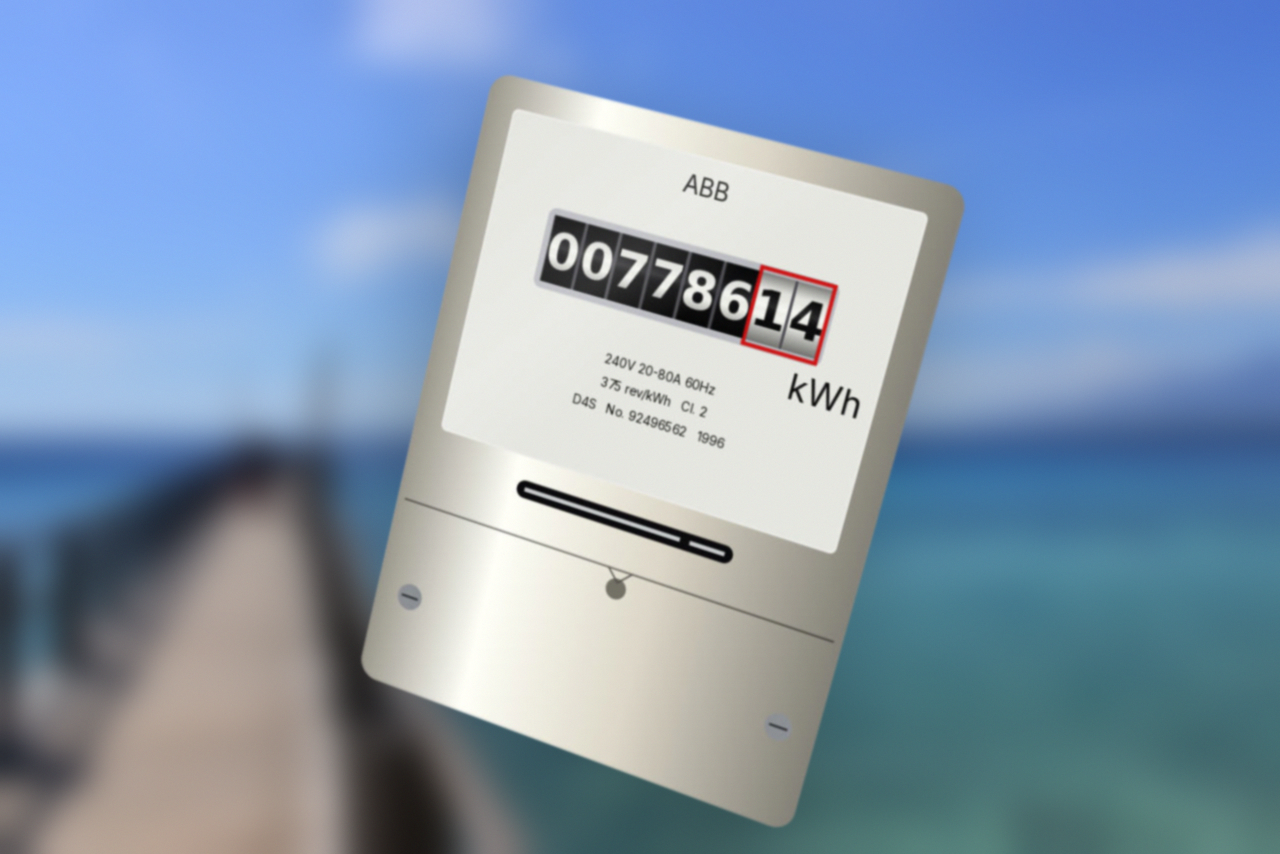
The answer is 7786.14 kWh
